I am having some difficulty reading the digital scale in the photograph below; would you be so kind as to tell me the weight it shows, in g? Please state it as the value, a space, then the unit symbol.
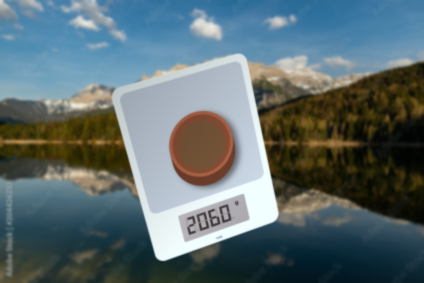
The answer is 2060 g
